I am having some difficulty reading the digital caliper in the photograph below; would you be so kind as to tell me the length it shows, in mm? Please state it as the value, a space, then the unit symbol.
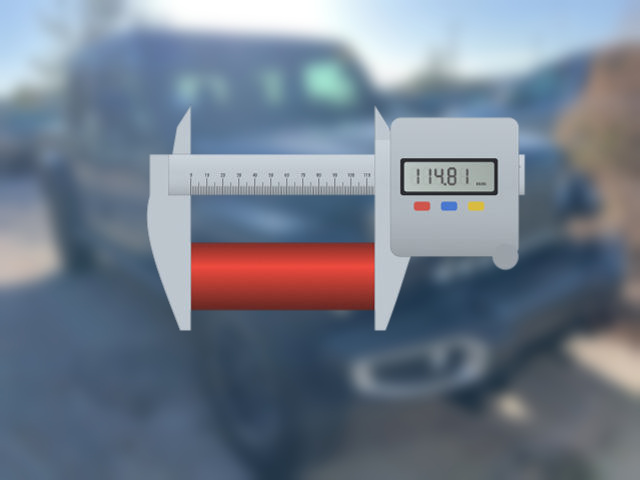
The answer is 114.81 mm
